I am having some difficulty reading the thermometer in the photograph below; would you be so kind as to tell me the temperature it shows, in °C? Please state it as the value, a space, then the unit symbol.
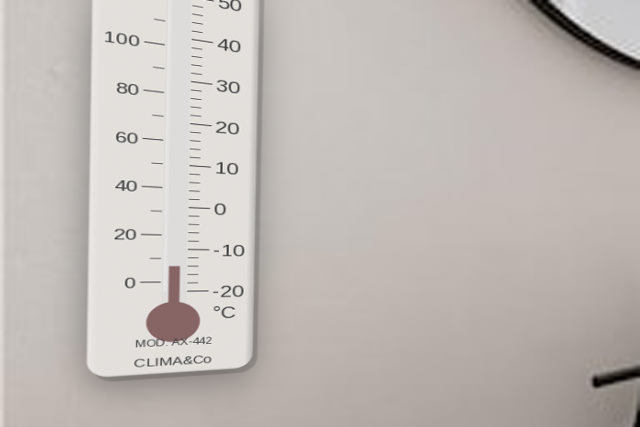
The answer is -14 °C
